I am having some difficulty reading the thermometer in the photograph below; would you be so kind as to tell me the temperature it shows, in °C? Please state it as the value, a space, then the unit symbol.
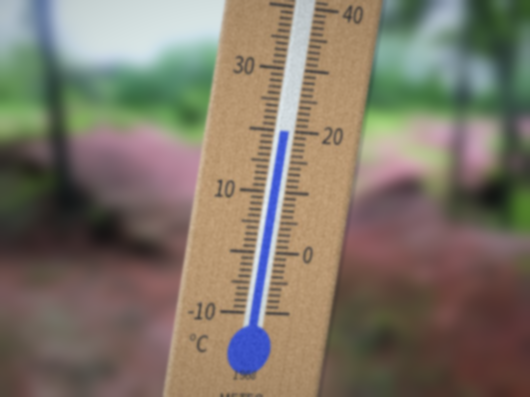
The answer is 20 °C
